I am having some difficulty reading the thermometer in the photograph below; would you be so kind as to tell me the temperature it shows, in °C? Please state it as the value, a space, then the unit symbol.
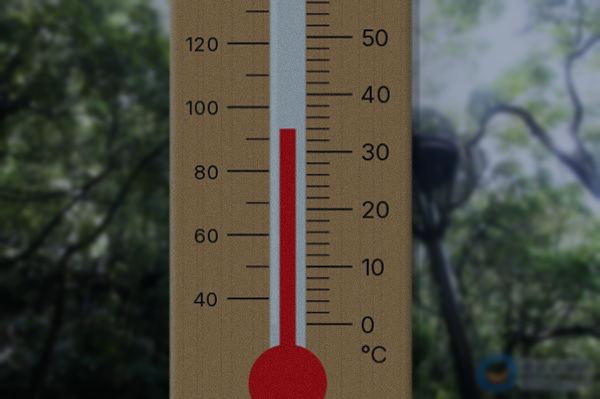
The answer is 34 °C
